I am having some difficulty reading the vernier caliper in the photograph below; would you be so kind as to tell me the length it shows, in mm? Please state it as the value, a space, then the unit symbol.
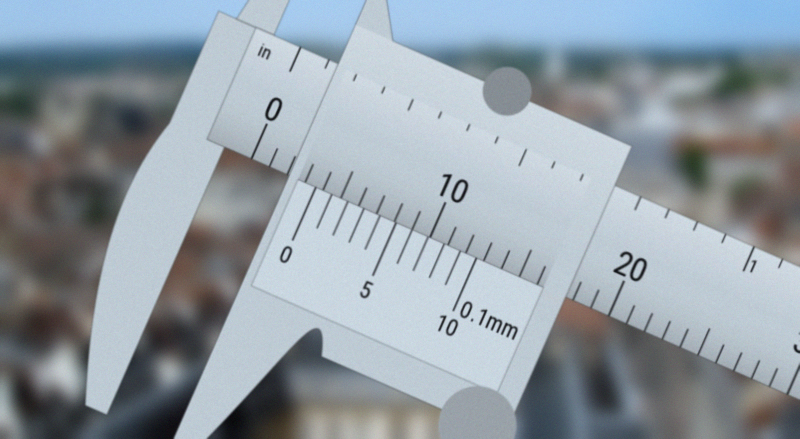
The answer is 3.6 mm
